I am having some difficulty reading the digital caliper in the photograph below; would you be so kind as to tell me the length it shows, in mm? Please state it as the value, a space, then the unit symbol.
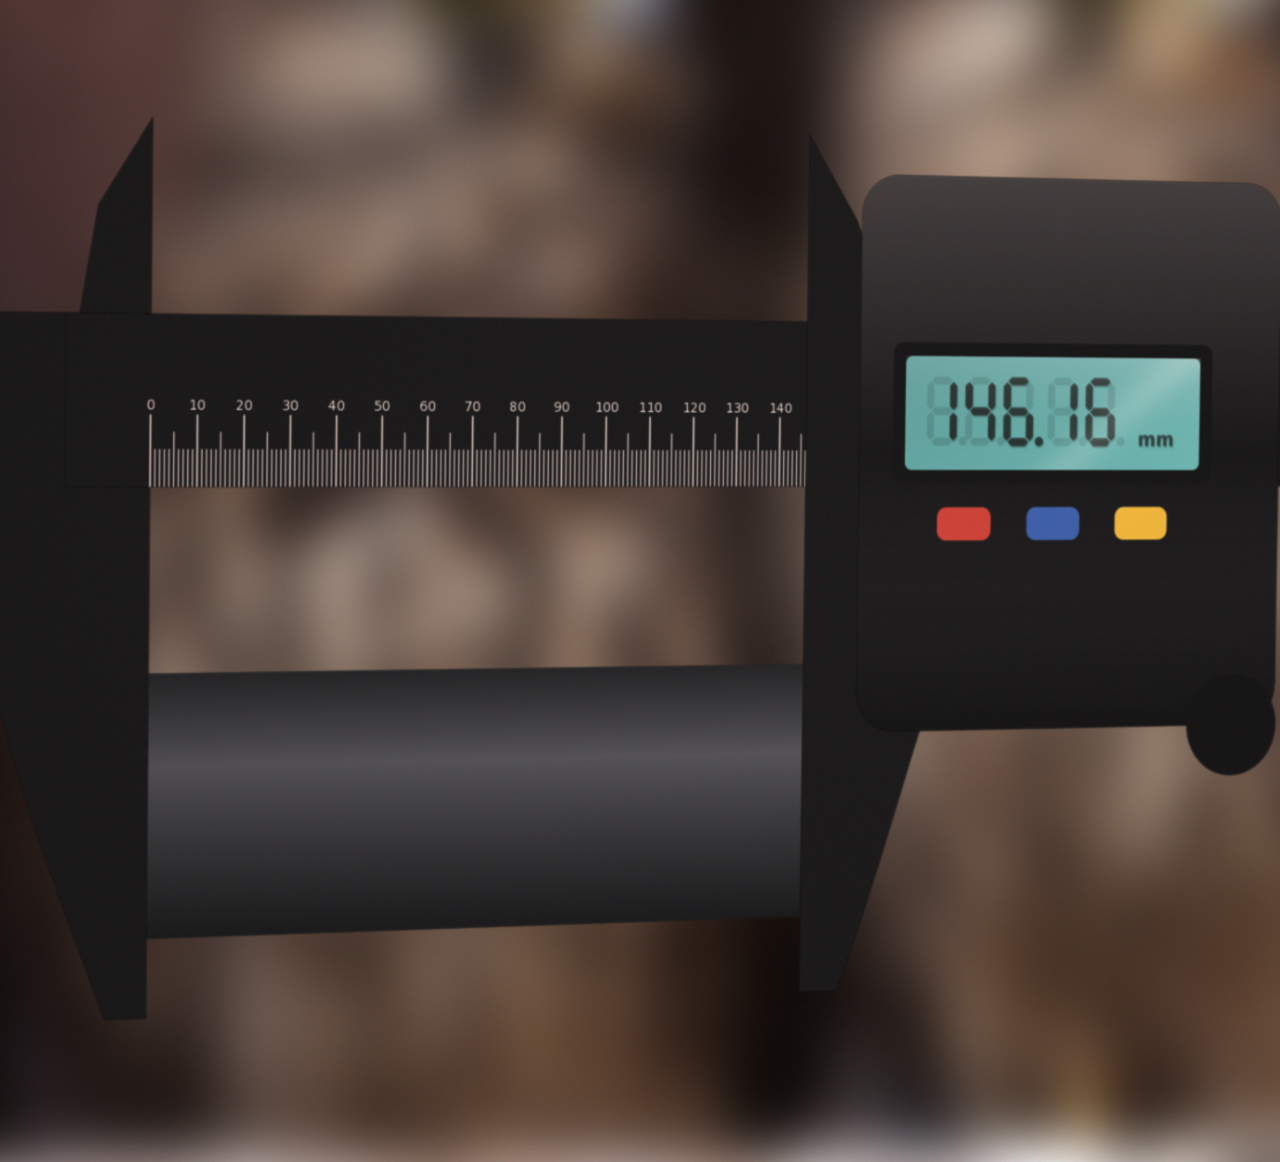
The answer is 146.16 mm
